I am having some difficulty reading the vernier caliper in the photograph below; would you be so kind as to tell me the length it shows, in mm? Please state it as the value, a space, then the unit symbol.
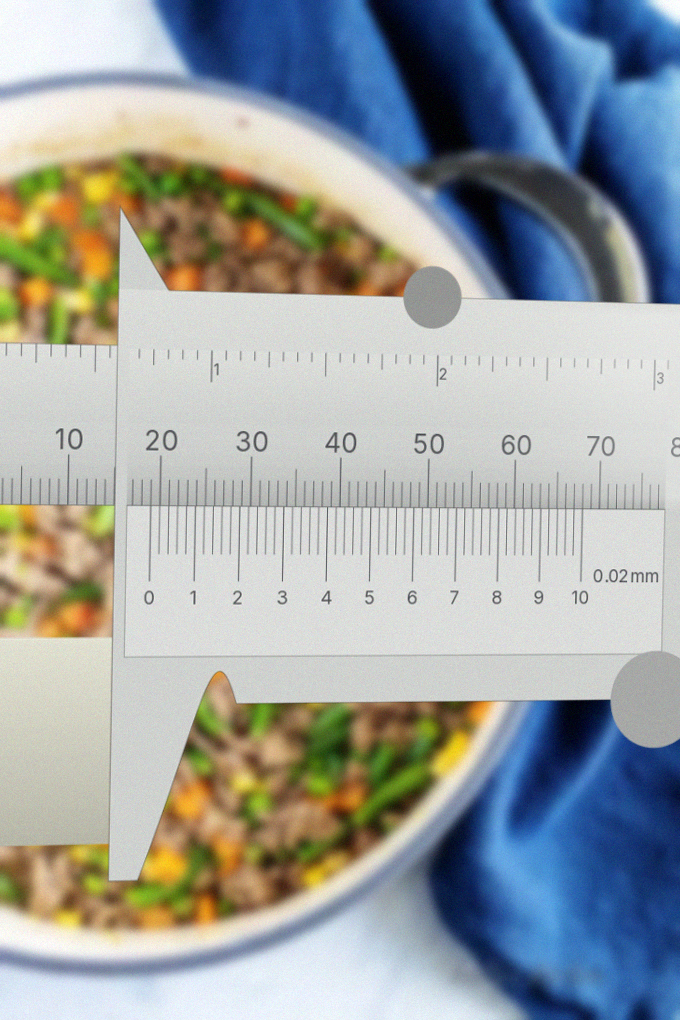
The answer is 19.0 mm
